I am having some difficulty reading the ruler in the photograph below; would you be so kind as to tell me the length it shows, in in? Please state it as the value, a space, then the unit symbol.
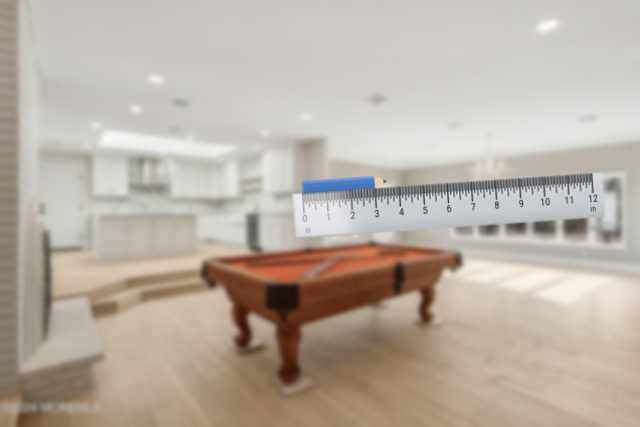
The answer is 3.5 in
